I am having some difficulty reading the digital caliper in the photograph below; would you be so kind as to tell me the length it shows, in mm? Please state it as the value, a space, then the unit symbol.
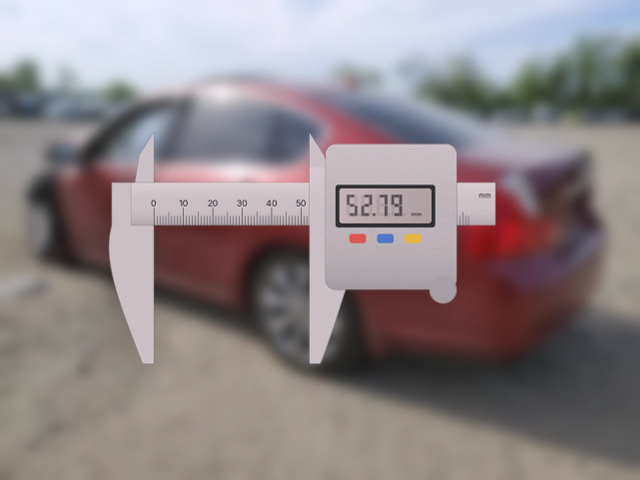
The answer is 52.79 mm
